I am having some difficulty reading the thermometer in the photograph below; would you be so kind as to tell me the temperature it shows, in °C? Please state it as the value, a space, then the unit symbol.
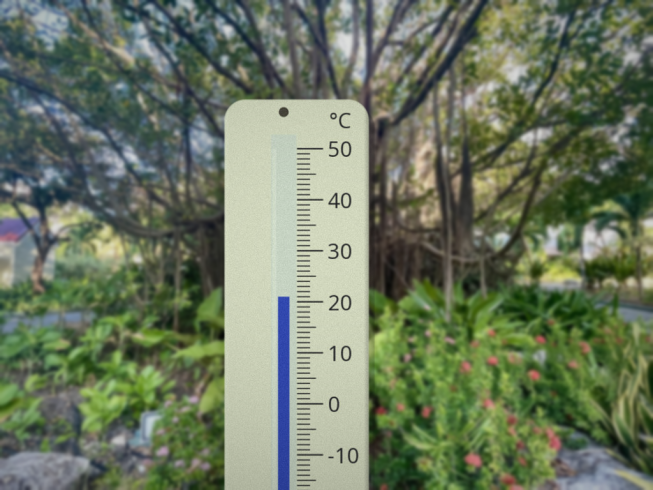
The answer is 21 °C
